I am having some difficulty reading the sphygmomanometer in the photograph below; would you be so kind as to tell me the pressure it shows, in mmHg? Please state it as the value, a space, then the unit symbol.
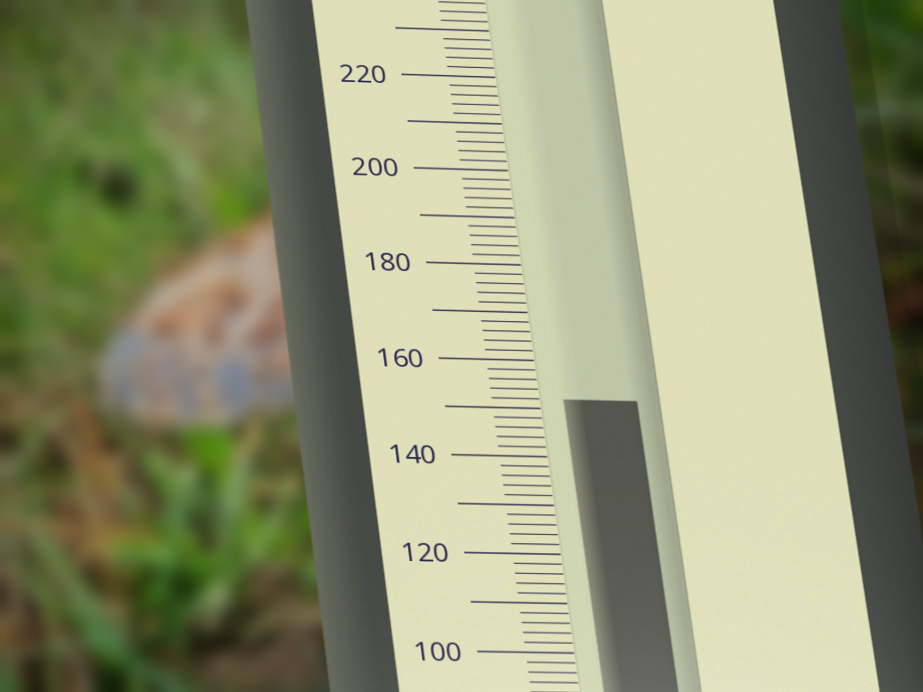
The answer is 152 mmHg
